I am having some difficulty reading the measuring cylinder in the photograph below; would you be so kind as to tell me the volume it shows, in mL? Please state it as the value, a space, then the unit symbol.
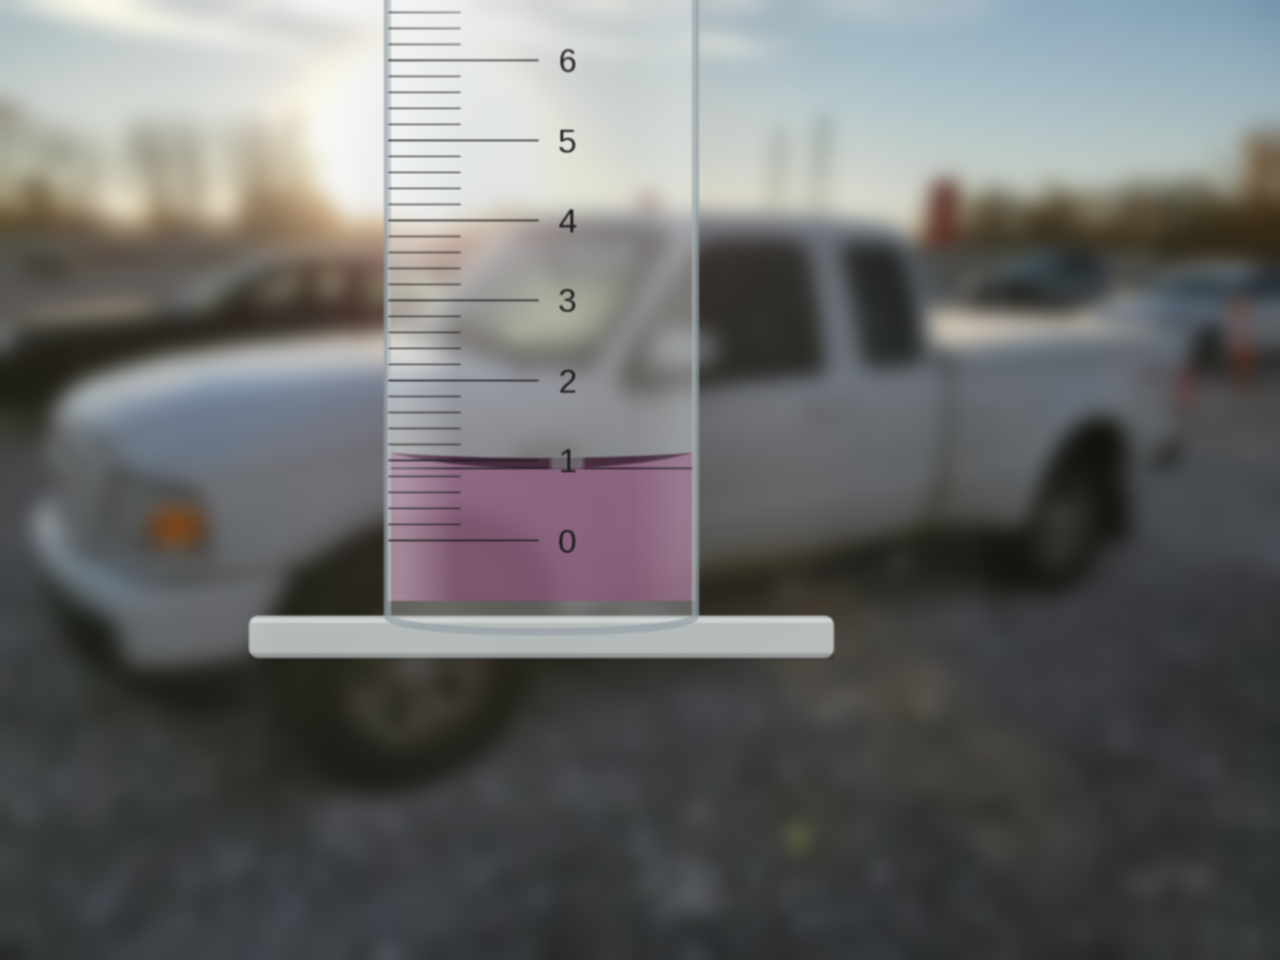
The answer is 0.9 mL
